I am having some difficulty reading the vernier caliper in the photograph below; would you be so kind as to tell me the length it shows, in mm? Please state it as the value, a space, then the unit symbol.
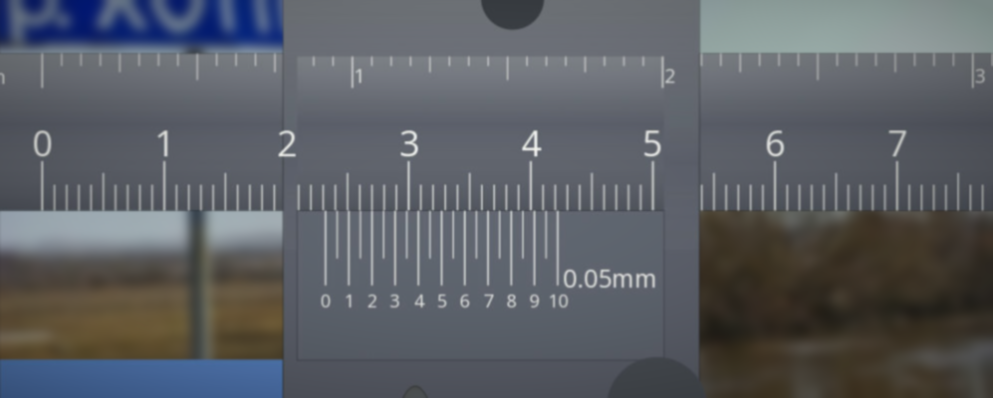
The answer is 23.2 mm
